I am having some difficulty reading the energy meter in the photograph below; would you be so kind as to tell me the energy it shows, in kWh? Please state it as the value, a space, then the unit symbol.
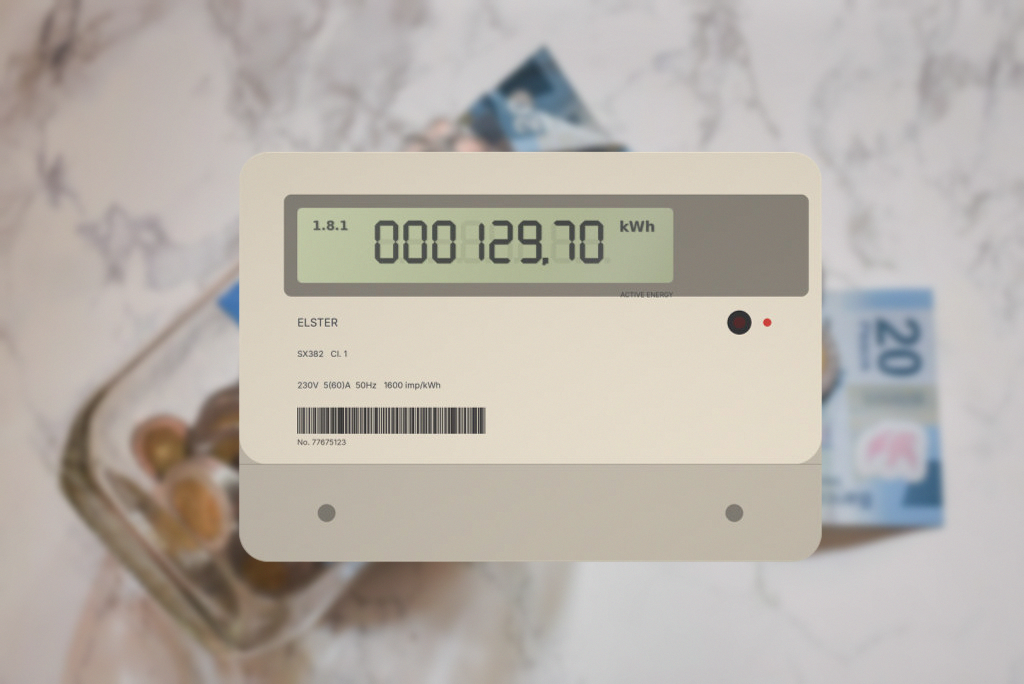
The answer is 129.70 kWh
